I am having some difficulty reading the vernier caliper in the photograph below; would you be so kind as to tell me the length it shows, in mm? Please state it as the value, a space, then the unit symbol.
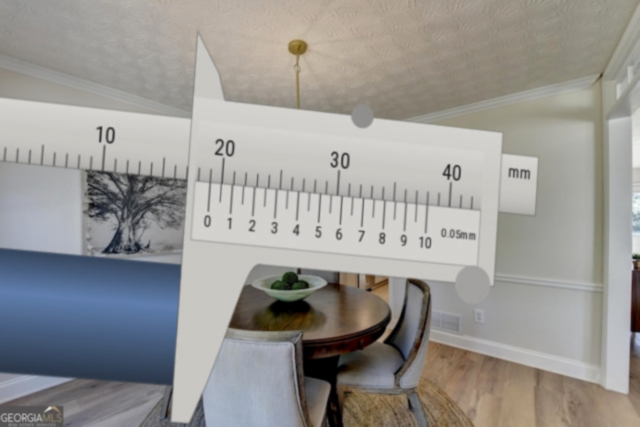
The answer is 19.0 mm
